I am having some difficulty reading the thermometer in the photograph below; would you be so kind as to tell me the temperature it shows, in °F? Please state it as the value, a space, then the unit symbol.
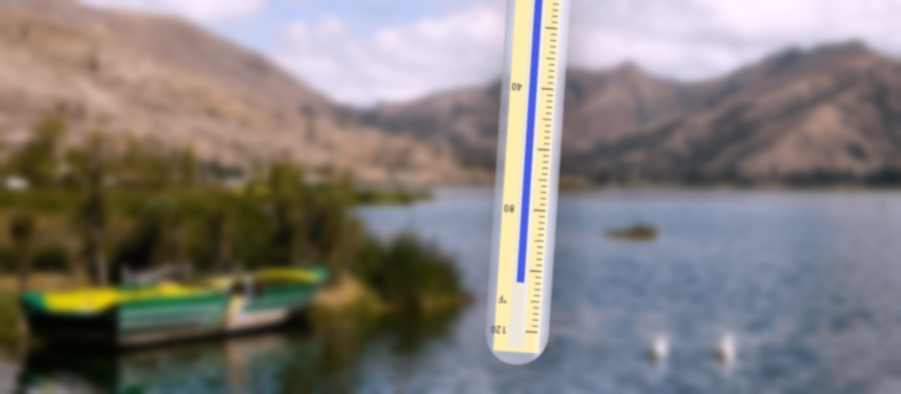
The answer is 104 °F
